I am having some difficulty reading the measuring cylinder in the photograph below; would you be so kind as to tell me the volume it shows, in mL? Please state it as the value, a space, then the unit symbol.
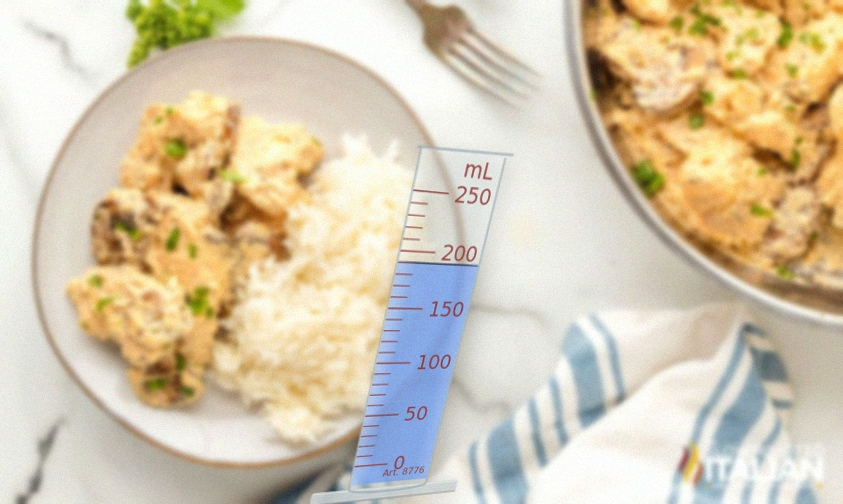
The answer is 190 mL
